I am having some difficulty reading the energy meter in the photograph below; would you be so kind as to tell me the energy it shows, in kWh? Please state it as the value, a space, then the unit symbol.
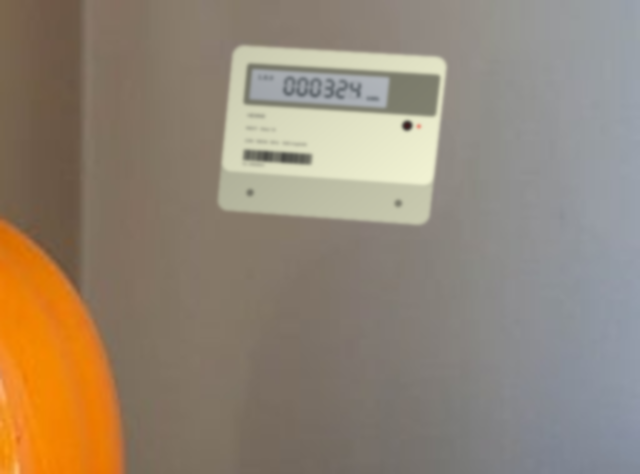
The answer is 324 kWh
